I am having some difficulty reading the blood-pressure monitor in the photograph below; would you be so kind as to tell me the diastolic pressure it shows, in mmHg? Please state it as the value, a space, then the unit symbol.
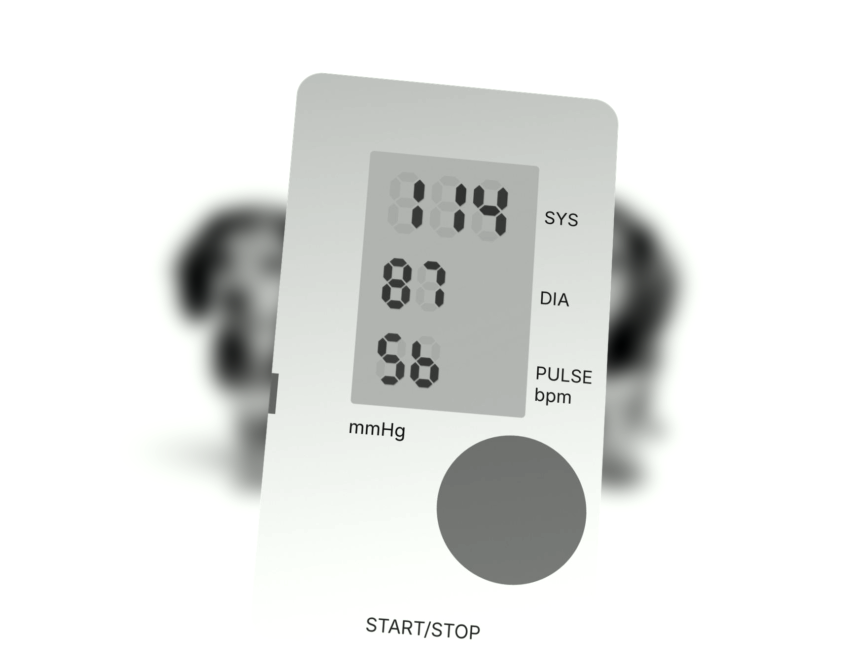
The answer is 87 mmHg
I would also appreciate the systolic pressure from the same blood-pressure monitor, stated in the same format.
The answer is 114 mmHg
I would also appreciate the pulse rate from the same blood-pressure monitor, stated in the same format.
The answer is 56 bpm
